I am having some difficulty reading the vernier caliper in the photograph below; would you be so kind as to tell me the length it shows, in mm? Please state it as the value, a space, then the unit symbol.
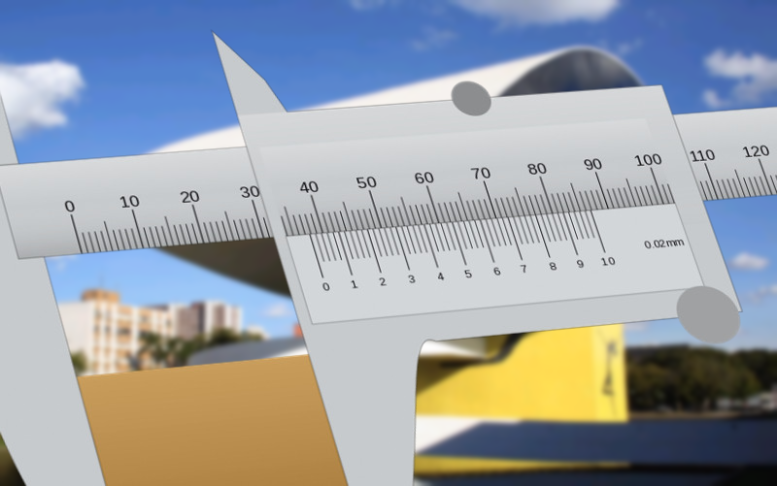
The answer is 37.8 mm
